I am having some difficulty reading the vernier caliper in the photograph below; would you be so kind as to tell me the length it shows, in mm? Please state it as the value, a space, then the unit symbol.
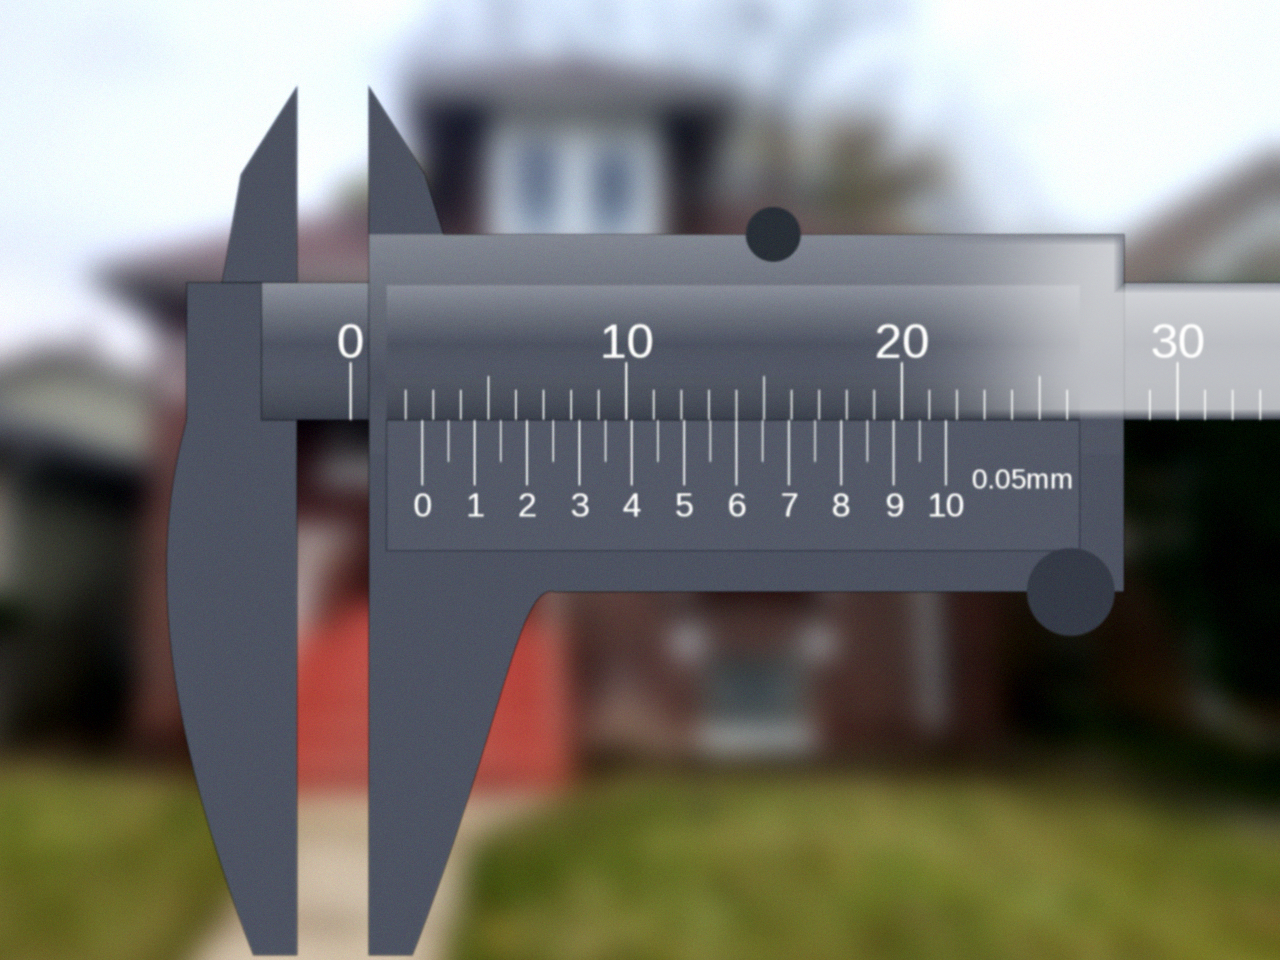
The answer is 2.6 mm
